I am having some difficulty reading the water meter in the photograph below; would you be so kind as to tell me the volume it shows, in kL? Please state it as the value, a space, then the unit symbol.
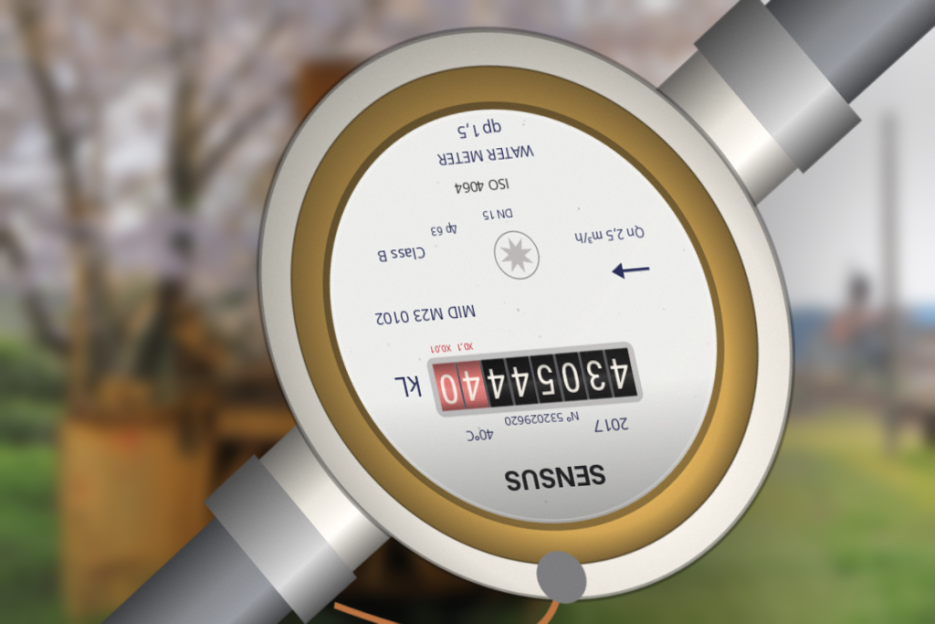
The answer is 430544.40 kL
